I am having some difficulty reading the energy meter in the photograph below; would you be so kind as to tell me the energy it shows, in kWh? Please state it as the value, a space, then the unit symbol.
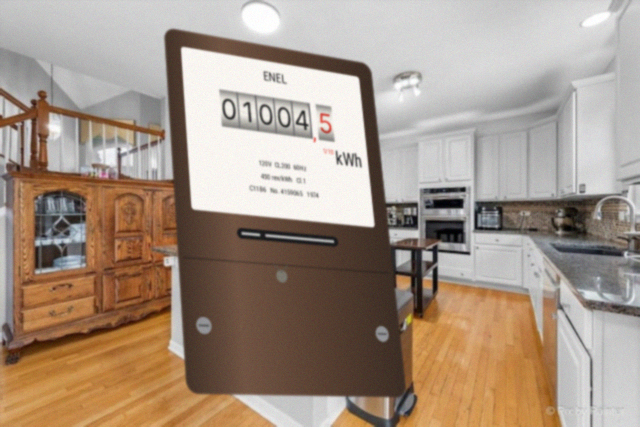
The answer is 1004.5 kWh
